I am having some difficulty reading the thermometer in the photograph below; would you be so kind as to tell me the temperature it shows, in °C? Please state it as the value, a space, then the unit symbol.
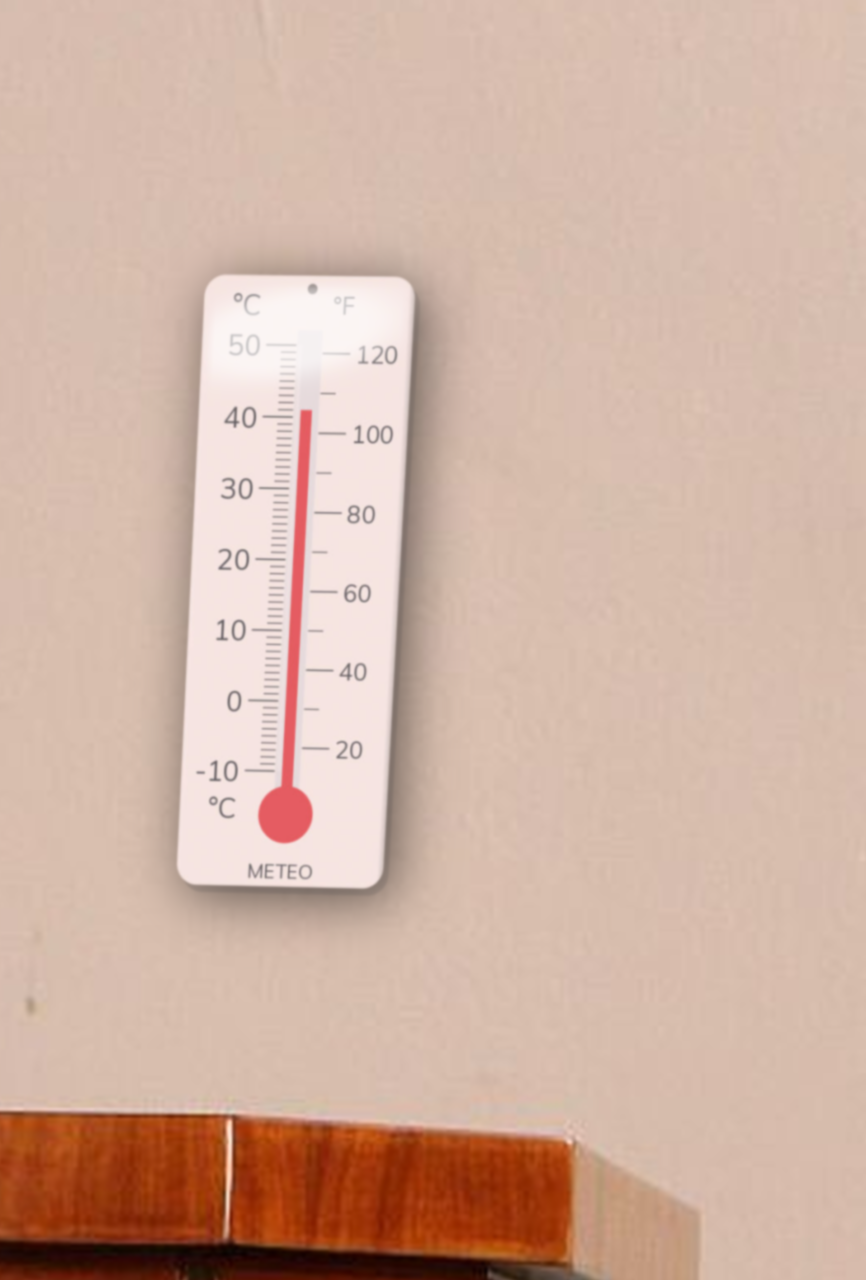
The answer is 41 °C
